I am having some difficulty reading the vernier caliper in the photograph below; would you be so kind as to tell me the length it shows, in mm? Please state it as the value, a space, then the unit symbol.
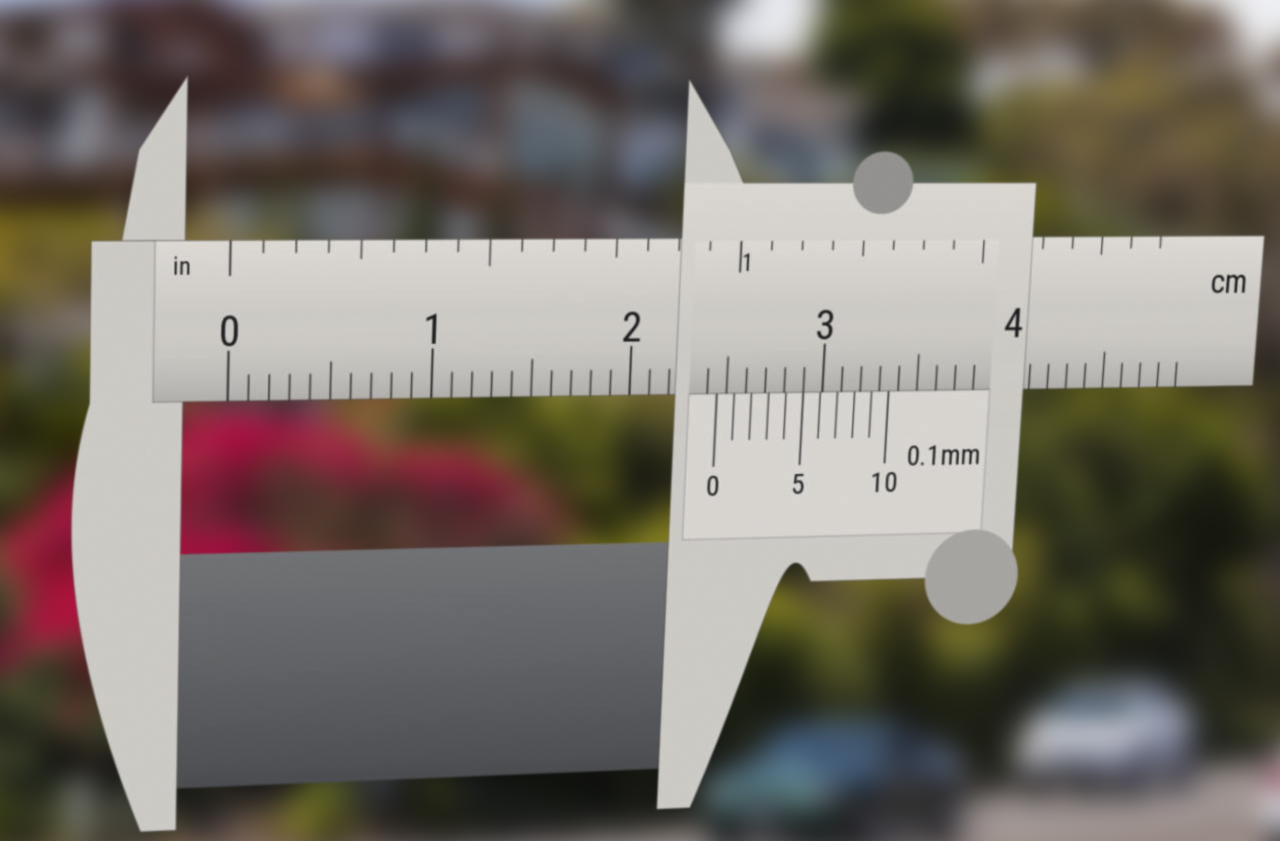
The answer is 24.5 mm
